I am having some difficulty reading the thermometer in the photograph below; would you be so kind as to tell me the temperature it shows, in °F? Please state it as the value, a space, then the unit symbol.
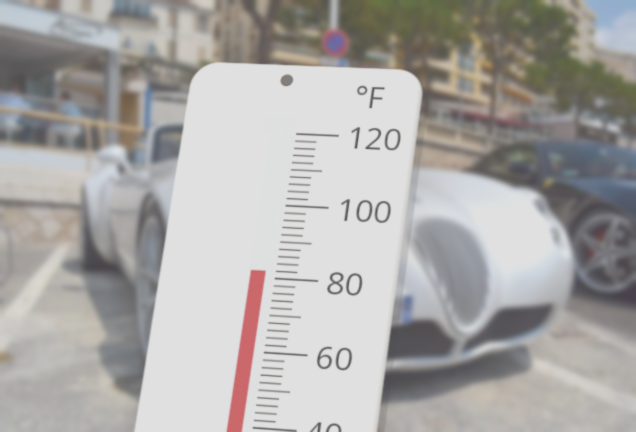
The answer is 82 °F
